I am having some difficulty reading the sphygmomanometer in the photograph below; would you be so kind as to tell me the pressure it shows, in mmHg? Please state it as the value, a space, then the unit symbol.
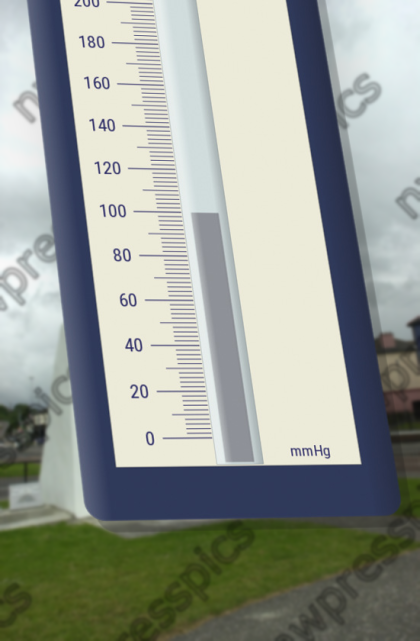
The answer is 100 mmHg
